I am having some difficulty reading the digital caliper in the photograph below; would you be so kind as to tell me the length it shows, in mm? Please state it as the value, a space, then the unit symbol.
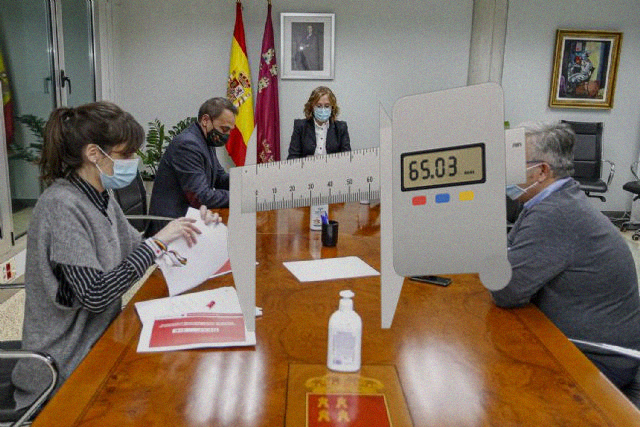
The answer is 65.03 mm
